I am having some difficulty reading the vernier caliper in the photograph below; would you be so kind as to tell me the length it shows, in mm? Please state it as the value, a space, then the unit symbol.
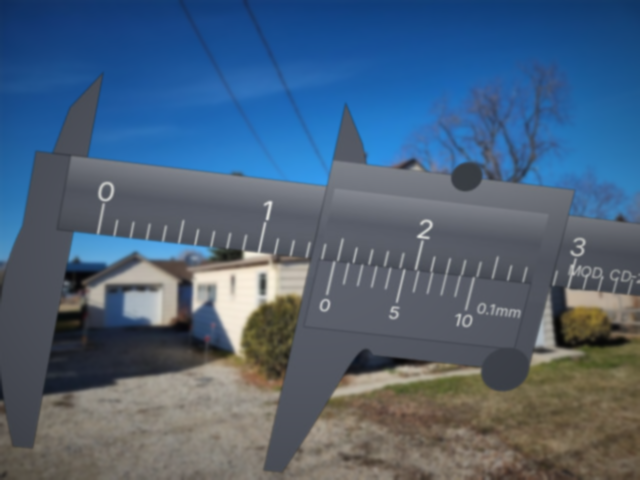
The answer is 14.8 mm
